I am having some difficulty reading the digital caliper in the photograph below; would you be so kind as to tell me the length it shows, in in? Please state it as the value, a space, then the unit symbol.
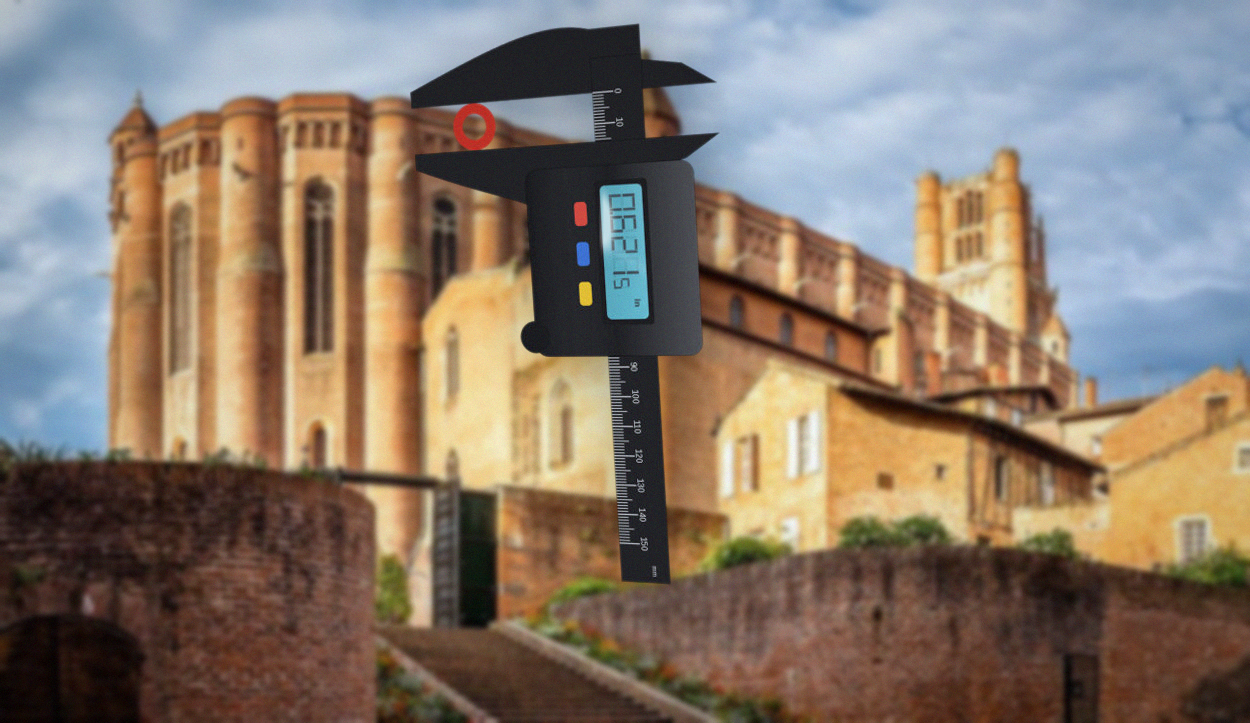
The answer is 0.6215 in
